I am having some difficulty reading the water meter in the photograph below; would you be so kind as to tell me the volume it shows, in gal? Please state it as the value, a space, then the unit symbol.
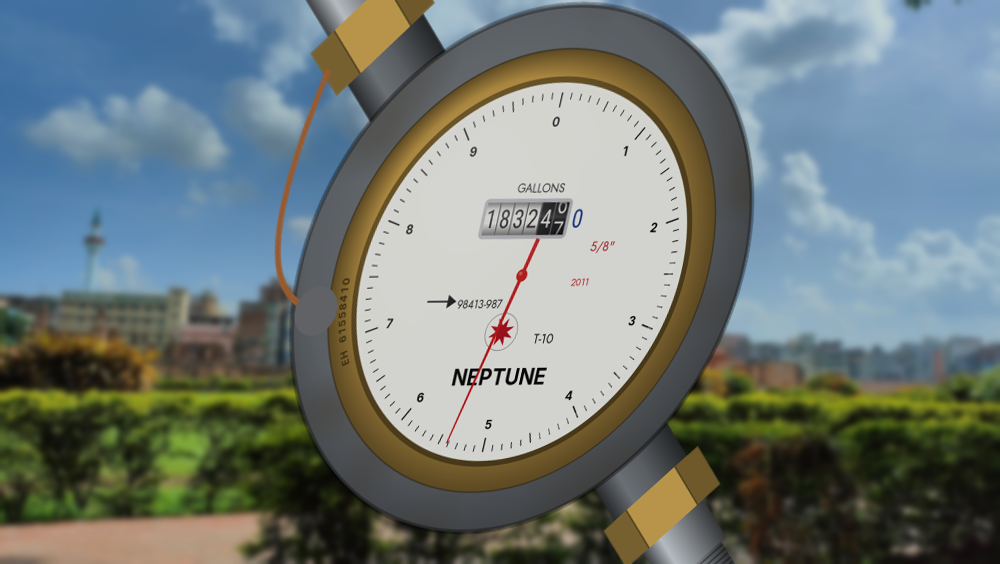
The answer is 1832465.4 gal
